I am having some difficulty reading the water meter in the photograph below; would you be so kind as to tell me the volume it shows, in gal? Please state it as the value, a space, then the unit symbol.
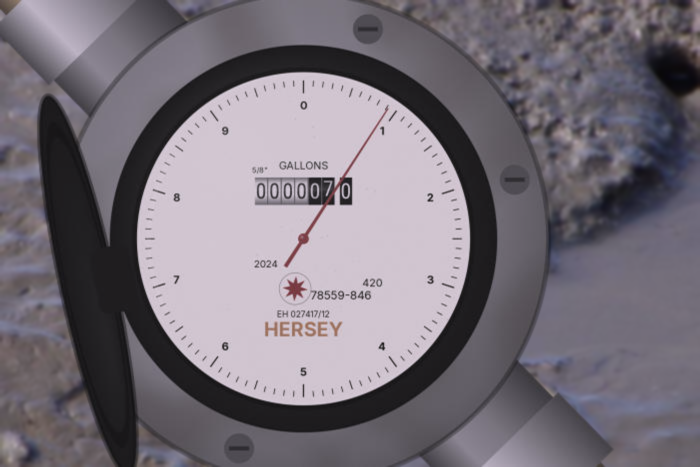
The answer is 70.9 gal
